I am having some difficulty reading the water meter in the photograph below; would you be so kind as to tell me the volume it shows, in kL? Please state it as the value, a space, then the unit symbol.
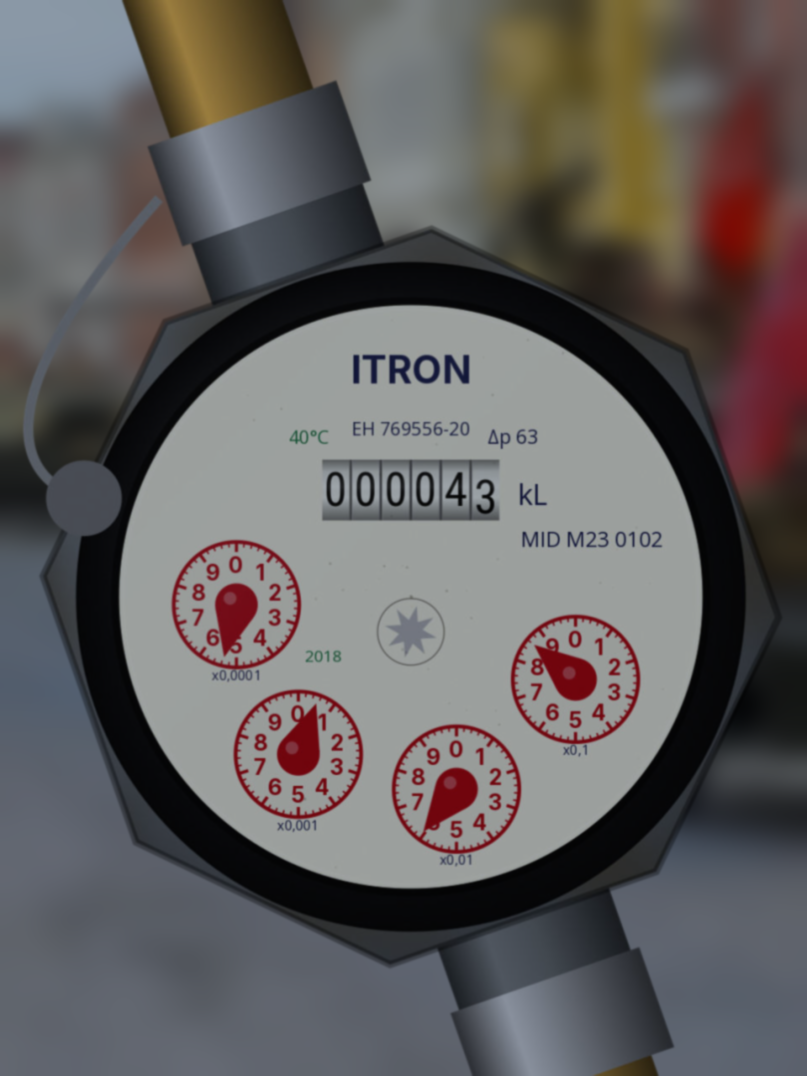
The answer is 42.8605 kL
